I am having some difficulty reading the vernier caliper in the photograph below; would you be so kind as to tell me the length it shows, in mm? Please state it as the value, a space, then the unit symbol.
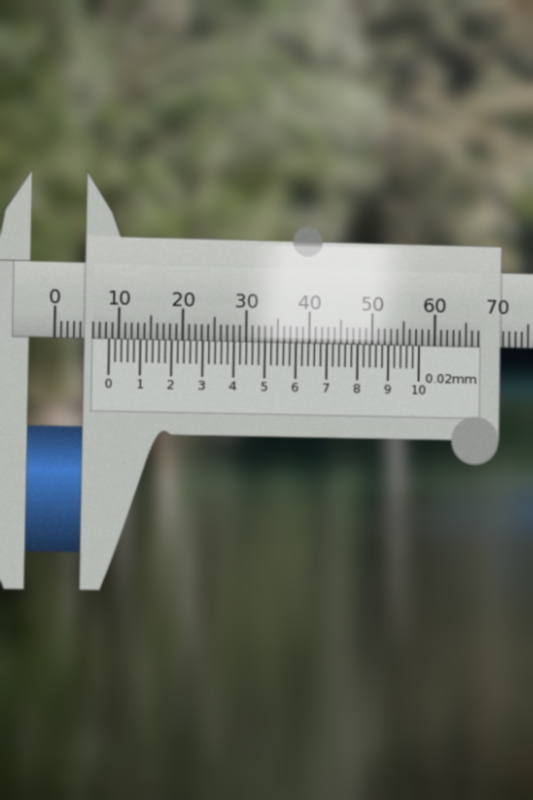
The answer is 8.5 mm
